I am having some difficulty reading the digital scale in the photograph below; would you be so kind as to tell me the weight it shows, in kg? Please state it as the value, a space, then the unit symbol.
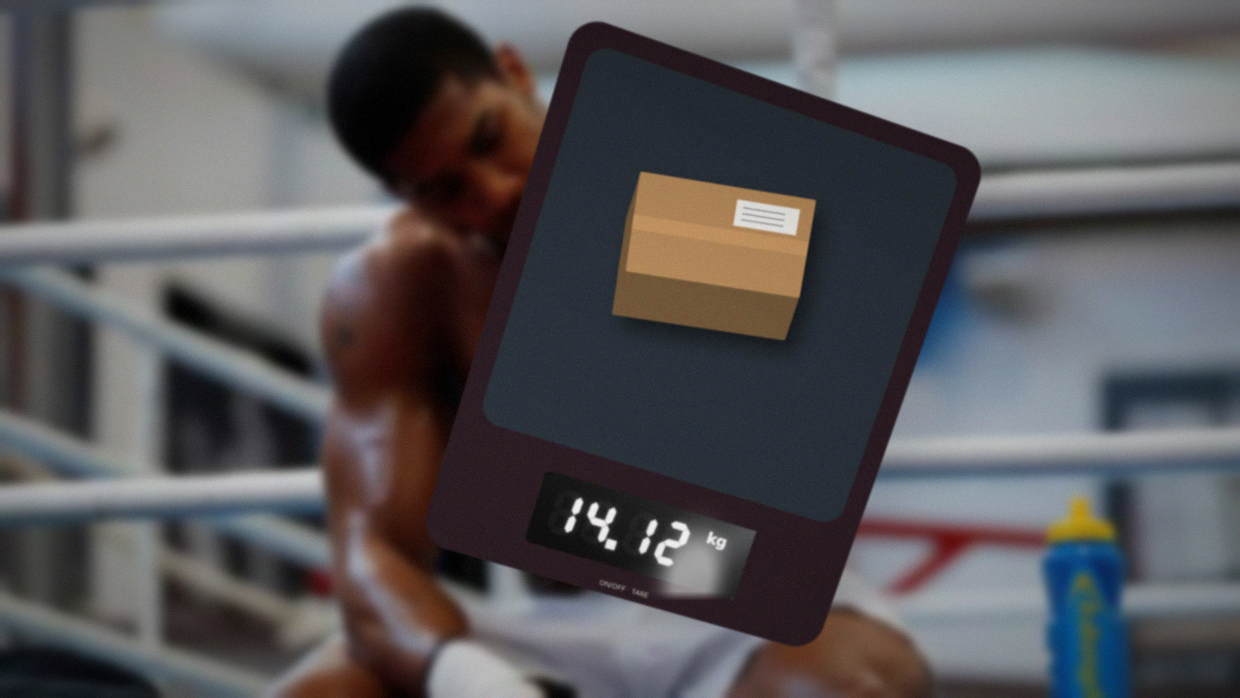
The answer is 14.12 kg
